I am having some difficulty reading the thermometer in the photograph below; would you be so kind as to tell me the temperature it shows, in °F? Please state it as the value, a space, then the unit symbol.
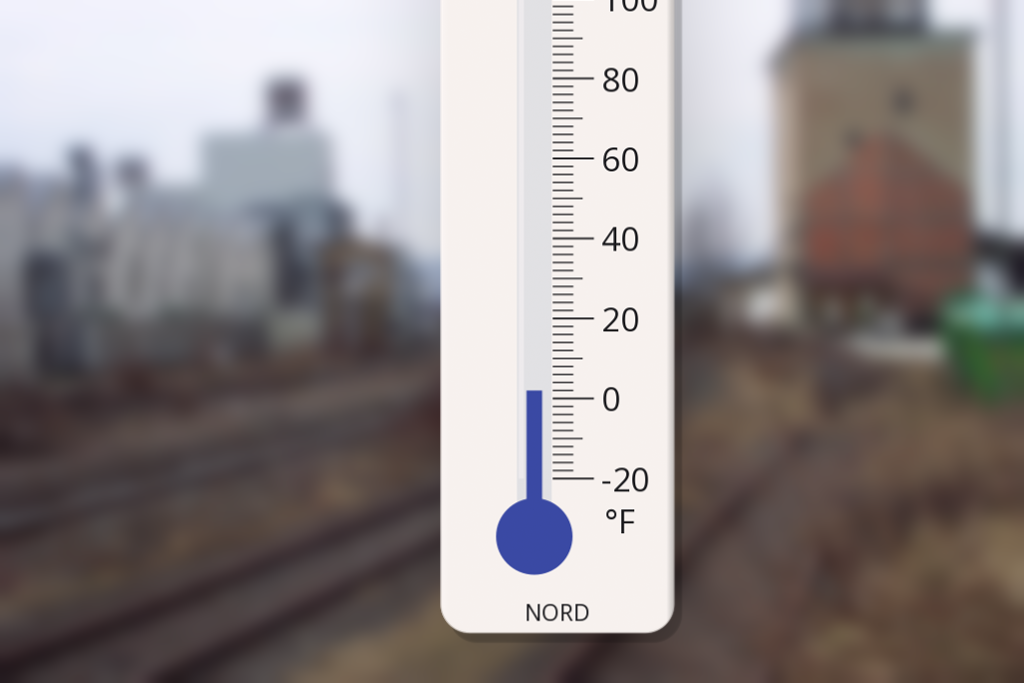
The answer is 2 °F
